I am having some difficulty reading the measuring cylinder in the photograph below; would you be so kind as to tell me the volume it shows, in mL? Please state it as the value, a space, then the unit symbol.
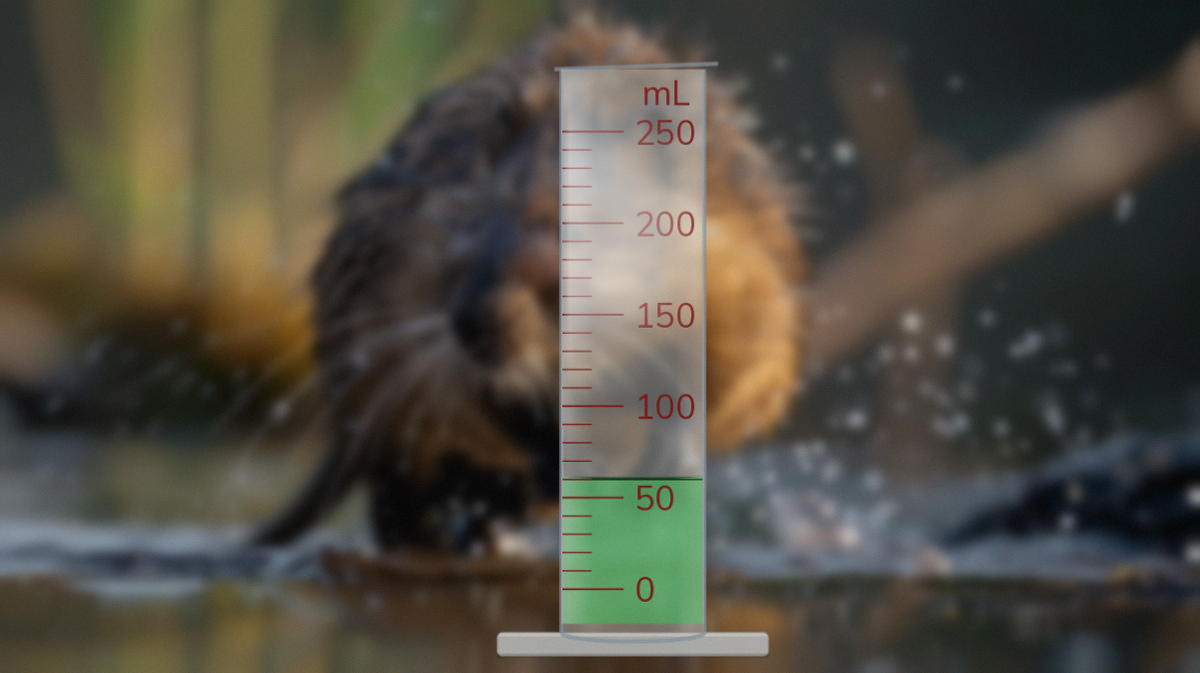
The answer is 60 mL
